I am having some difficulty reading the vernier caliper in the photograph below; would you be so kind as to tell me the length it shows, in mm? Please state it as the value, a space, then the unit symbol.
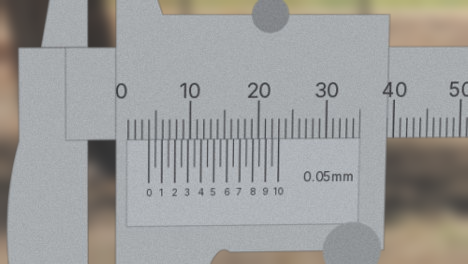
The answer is 4.0 mm
